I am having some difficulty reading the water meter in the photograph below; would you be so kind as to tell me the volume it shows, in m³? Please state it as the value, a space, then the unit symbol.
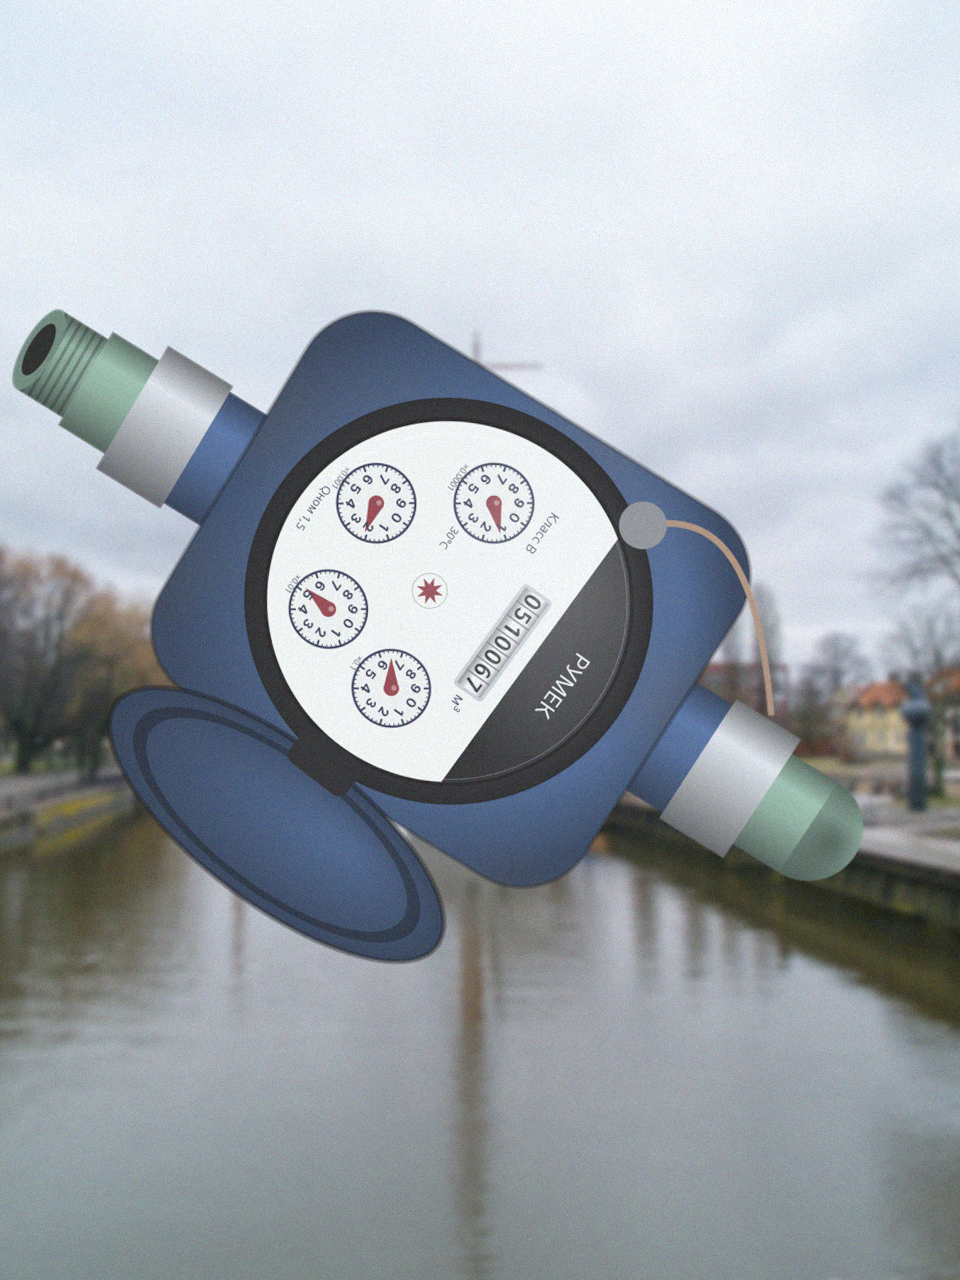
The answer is 510067.6521 m³
